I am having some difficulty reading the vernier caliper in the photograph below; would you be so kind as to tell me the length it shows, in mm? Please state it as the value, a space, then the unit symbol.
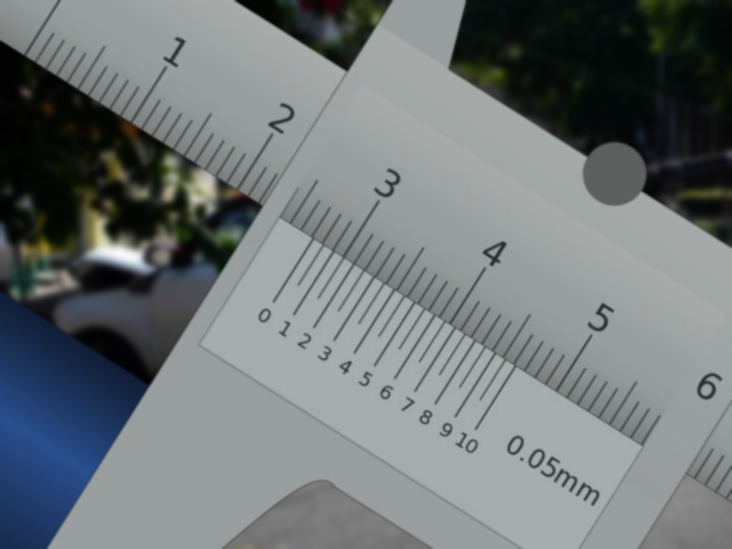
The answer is 27.2 mm
